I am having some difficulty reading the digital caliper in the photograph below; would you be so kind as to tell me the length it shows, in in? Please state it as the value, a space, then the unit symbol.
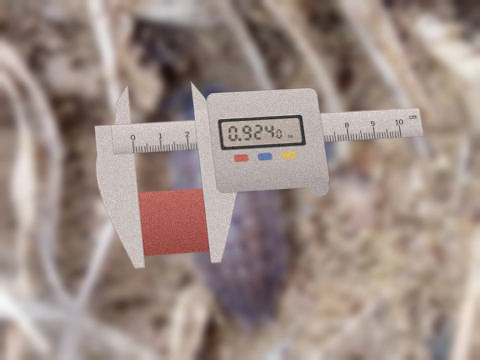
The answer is 0.9240 in
